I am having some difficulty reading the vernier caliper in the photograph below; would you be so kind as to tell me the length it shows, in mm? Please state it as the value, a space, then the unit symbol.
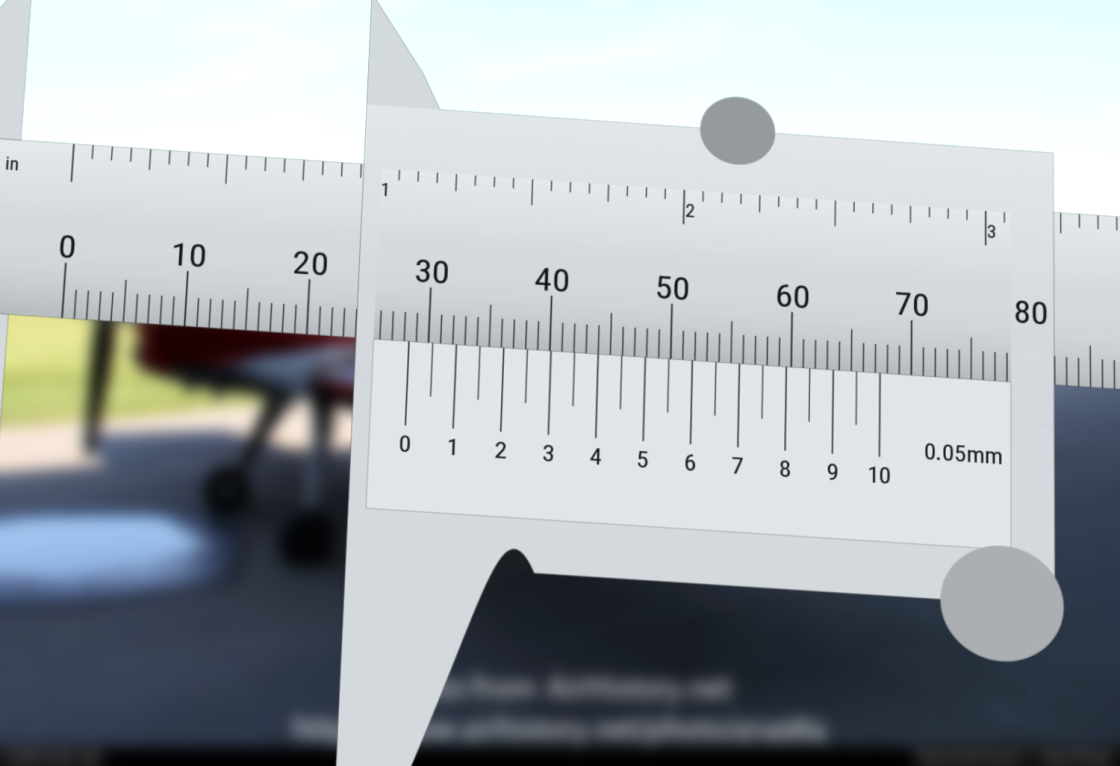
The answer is 28.4 mm
